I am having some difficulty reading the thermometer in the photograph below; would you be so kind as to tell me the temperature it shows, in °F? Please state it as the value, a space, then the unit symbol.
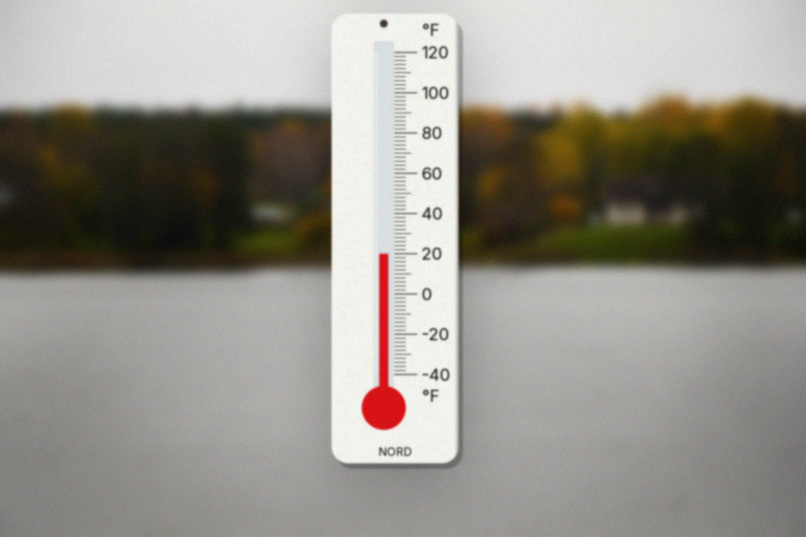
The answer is 20 °F
